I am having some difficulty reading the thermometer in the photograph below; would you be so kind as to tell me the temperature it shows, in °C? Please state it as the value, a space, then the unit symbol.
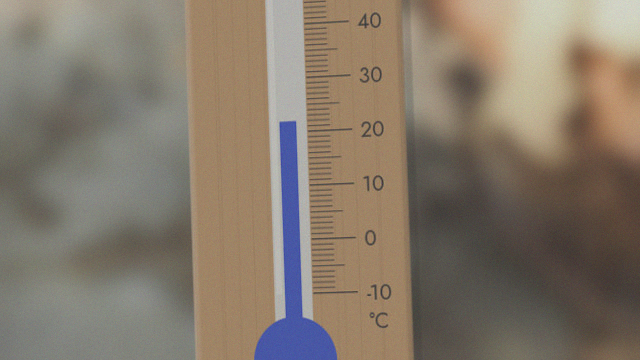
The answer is 22 °C
